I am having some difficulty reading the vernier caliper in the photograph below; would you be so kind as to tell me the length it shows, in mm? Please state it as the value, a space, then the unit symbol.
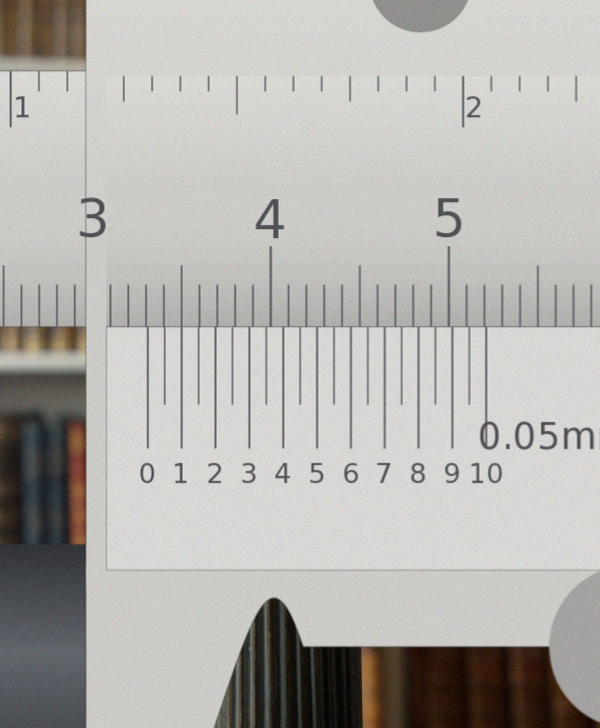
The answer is 33.1 mm
